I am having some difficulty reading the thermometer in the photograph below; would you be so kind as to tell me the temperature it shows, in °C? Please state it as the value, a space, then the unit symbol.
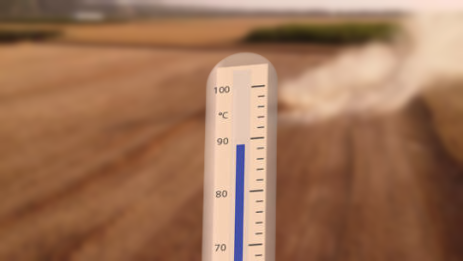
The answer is 89 °C
